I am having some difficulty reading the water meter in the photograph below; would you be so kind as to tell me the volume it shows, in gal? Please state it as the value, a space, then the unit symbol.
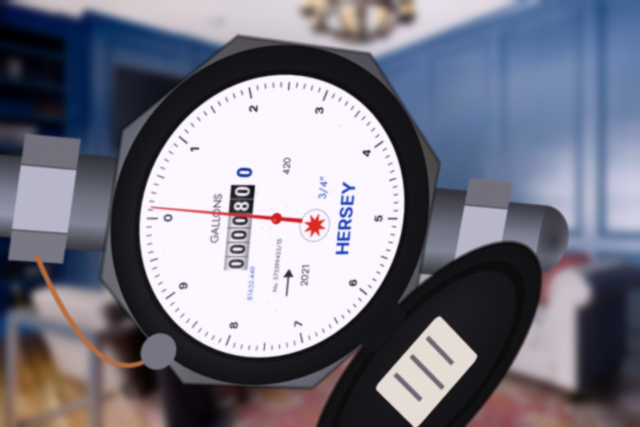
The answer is 800.1 gal
